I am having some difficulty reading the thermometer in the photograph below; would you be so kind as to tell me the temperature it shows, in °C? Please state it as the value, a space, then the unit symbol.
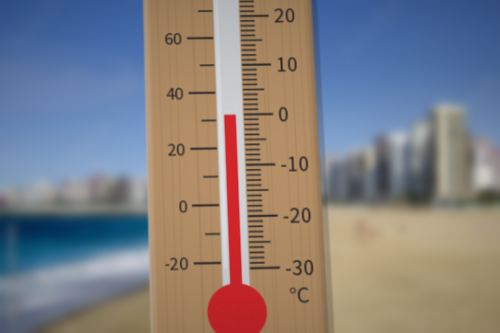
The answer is 0 °C
